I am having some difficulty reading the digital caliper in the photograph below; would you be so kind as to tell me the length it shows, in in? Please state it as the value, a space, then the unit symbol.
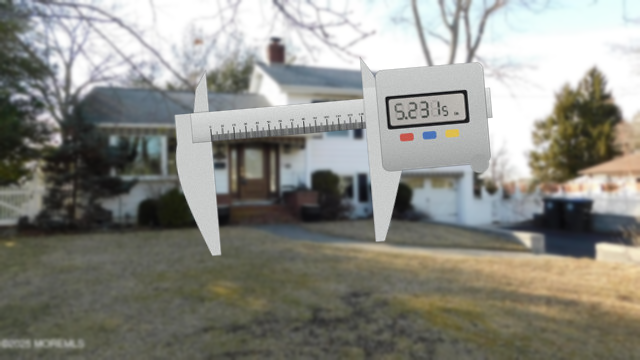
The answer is 5.2315 in
